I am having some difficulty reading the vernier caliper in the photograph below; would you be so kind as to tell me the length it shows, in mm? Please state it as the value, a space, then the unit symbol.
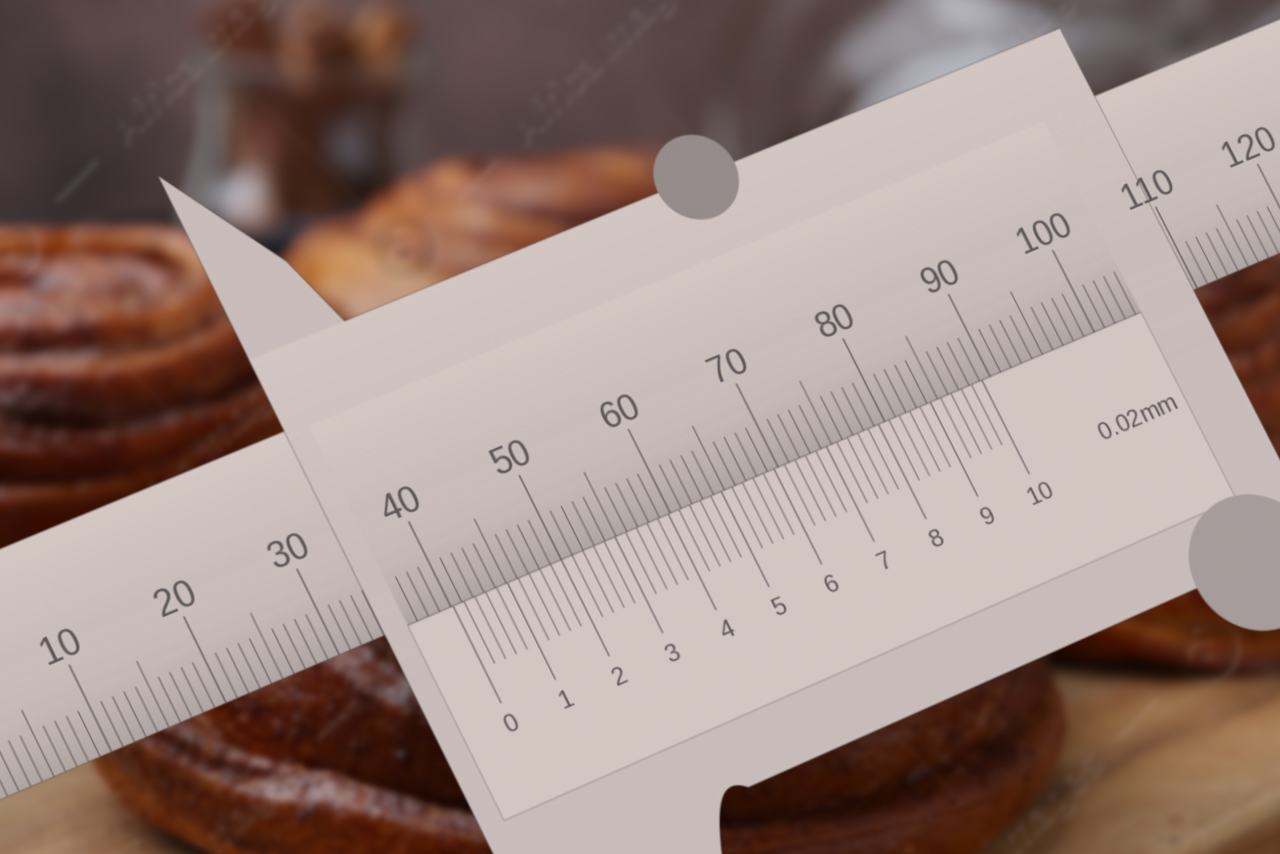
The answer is 40.2 mm
